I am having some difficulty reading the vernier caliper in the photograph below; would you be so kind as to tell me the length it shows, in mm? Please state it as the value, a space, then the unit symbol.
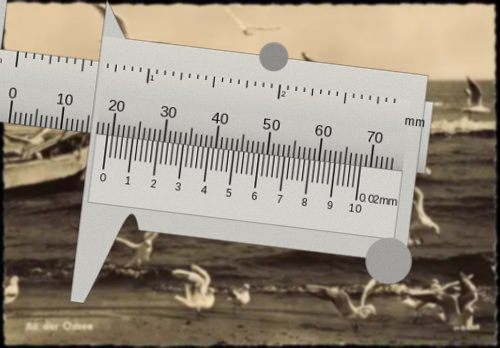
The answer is 19.0 mm
